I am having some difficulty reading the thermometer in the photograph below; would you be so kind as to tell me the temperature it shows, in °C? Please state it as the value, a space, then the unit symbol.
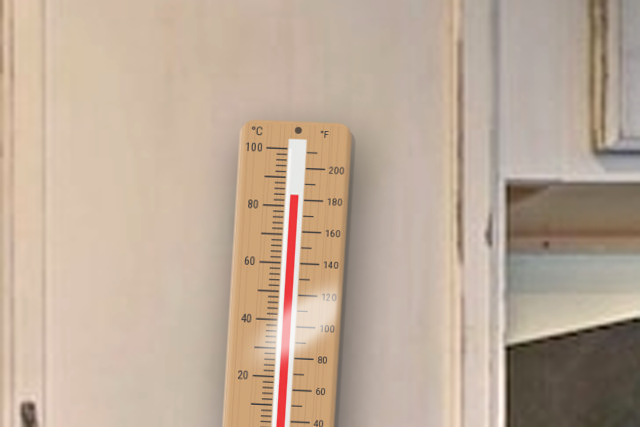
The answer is 84 °C
